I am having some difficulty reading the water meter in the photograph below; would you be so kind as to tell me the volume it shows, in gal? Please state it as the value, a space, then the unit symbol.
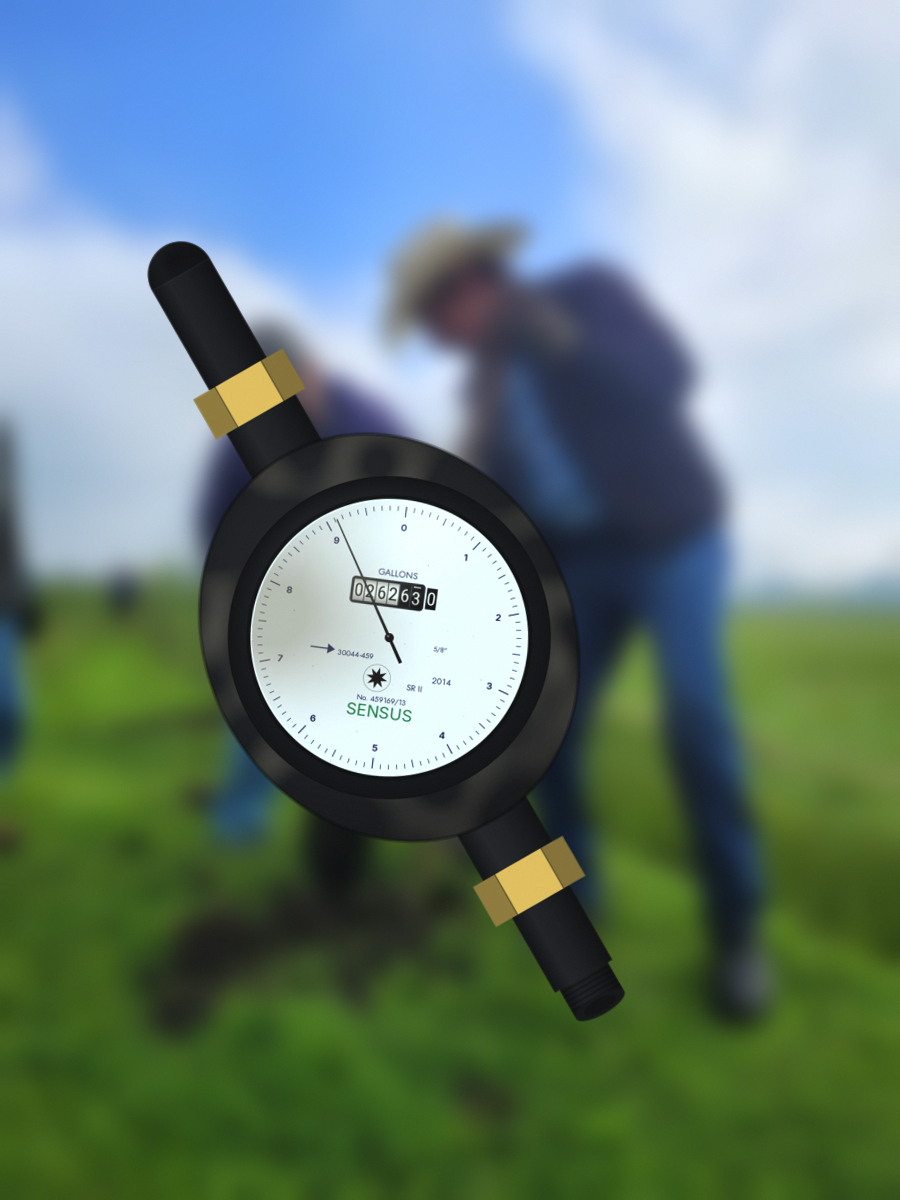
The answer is 262629.1 gal
